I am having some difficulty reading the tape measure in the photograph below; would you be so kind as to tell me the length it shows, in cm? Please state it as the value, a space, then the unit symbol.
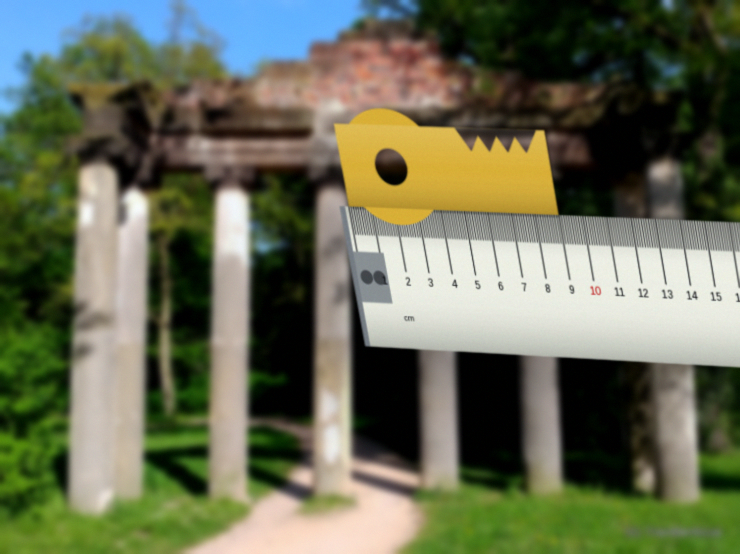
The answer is 9 cm
